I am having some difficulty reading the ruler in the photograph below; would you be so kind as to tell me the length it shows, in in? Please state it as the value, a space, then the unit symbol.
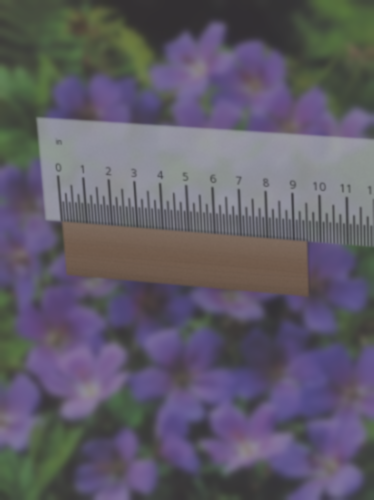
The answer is 9.5 in
